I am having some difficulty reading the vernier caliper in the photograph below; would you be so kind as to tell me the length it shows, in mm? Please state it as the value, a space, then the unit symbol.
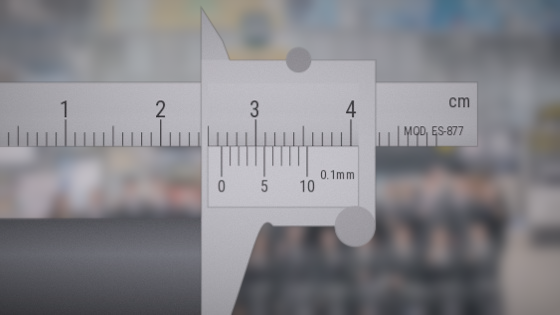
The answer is 26.4 mm
